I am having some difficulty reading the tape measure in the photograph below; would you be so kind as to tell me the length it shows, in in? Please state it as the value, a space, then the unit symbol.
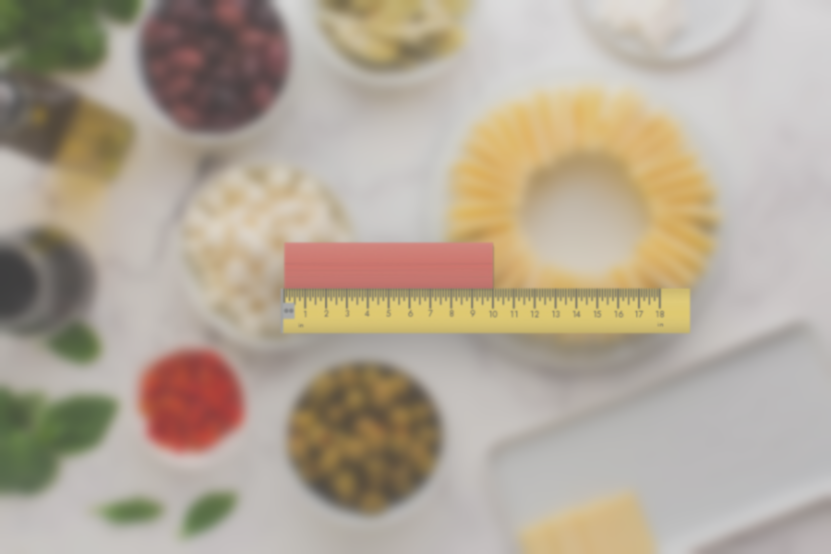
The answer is 10 in
